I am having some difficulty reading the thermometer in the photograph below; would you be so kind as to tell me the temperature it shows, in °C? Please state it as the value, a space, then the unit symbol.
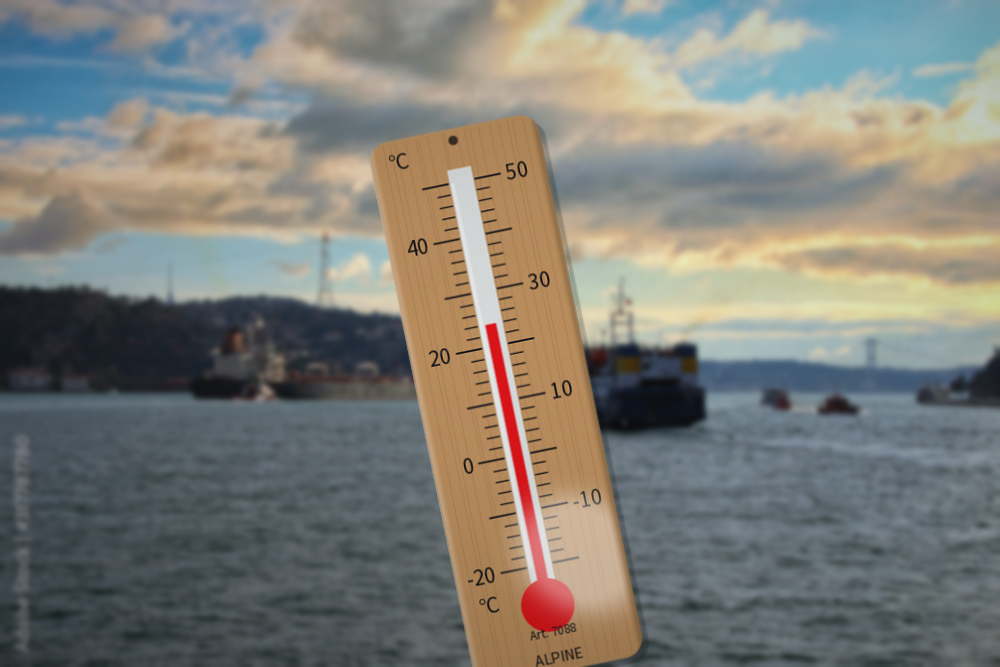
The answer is 24 °C
